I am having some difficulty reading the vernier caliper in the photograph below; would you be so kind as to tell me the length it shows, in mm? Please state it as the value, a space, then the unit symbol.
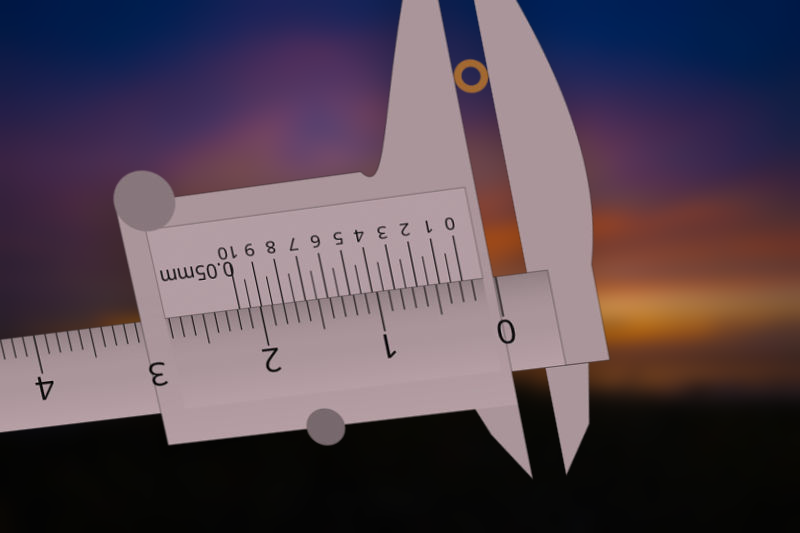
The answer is 2.8 mm
